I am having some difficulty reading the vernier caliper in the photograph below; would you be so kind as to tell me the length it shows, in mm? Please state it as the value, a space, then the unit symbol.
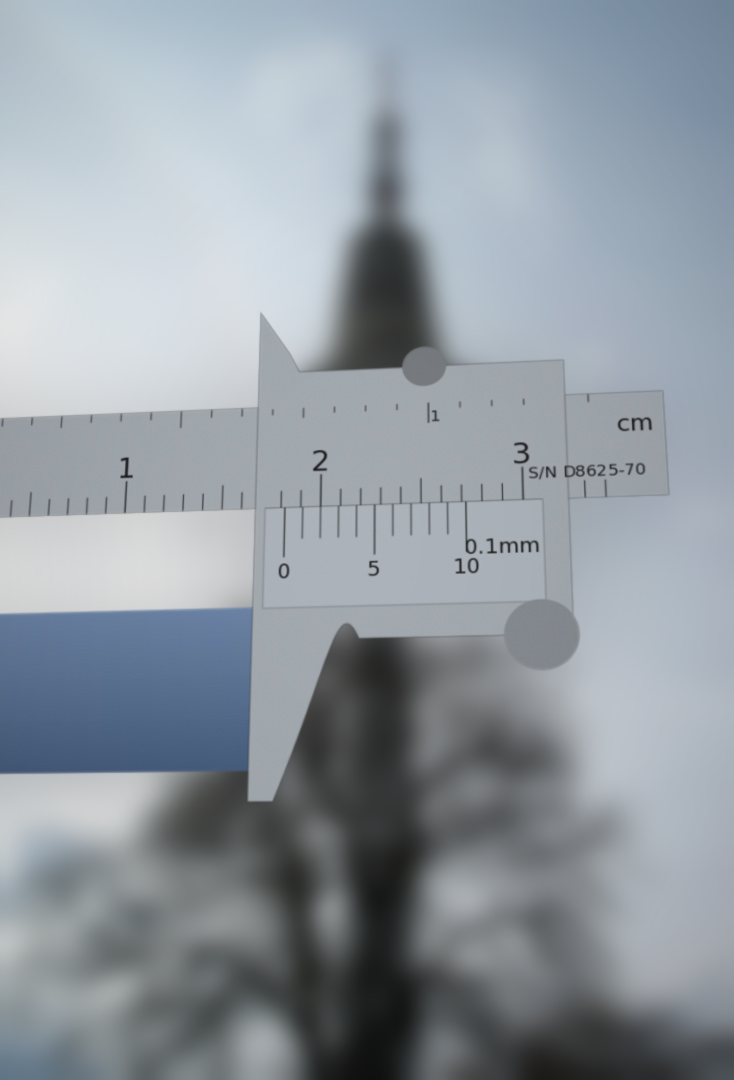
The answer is 18.2 mm
